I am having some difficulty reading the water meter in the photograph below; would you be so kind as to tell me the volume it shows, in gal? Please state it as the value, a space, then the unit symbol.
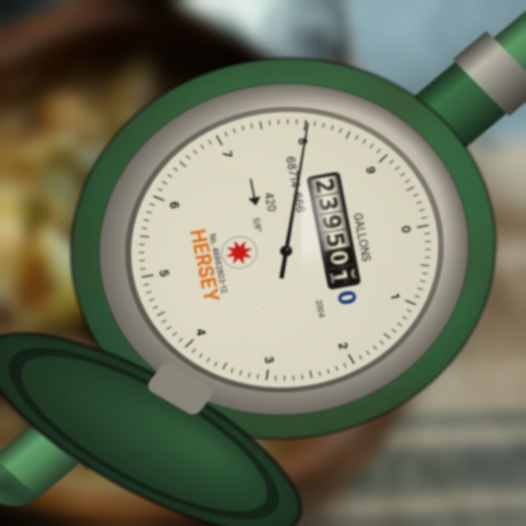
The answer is 2395008.0 gal
